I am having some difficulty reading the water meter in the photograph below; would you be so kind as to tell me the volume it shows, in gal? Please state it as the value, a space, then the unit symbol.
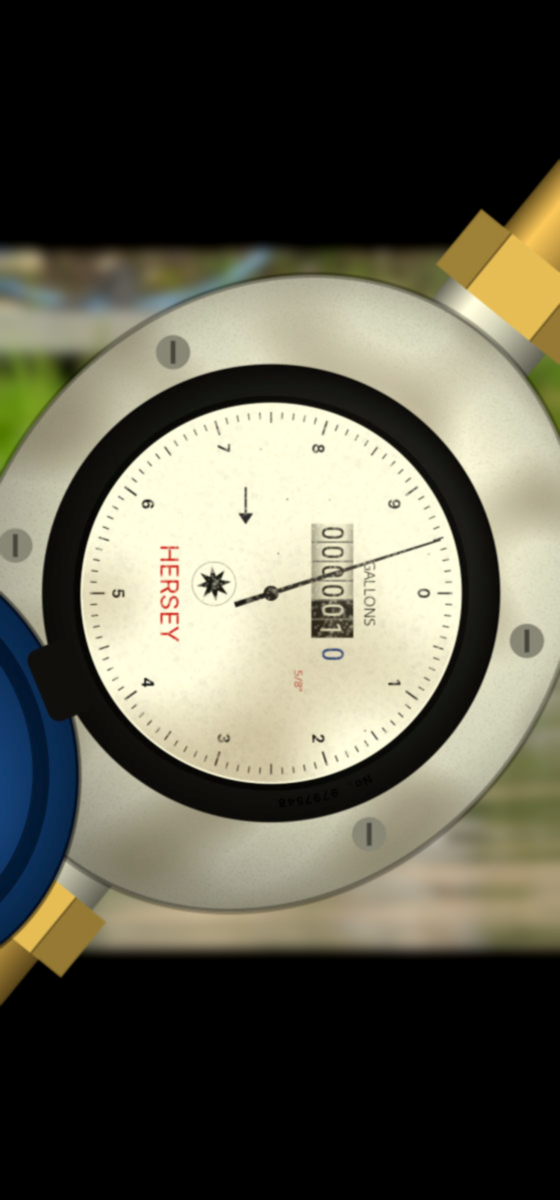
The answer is 9.5 gal
